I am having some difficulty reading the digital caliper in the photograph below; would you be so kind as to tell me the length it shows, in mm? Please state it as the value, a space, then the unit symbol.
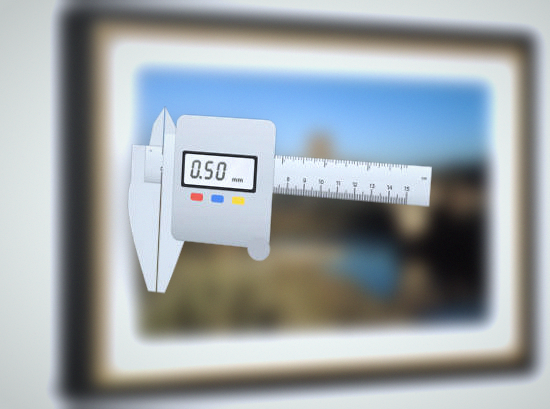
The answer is 0.50 mm
